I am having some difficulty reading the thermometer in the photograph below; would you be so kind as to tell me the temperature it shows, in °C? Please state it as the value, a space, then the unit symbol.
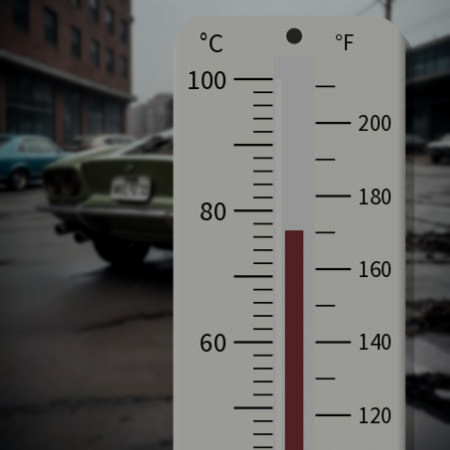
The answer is 77 °C
